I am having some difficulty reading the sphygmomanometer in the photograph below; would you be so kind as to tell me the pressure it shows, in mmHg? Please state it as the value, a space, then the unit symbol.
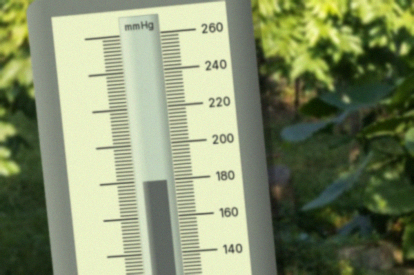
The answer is 180 mmHg
